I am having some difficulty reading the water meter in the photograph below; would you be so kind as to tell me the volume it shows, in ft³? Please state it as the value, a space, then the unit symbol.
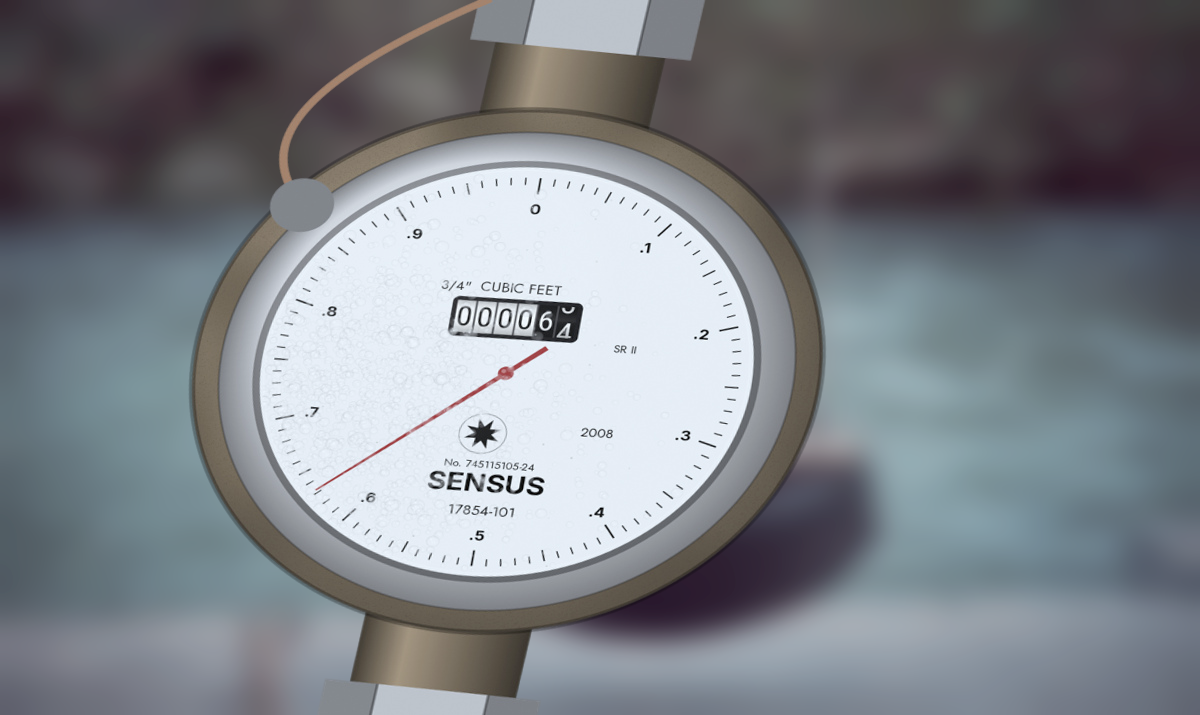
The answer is 63.63 ft³
